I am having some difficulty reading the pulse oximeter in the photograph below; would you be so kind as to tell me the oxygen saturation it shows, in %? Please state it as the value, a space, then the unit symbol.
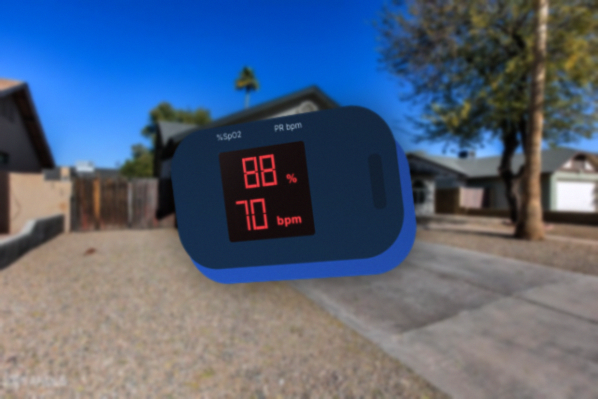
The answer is 88 %
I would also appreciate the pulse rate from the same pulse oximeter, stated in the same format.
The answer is 70 bpm
